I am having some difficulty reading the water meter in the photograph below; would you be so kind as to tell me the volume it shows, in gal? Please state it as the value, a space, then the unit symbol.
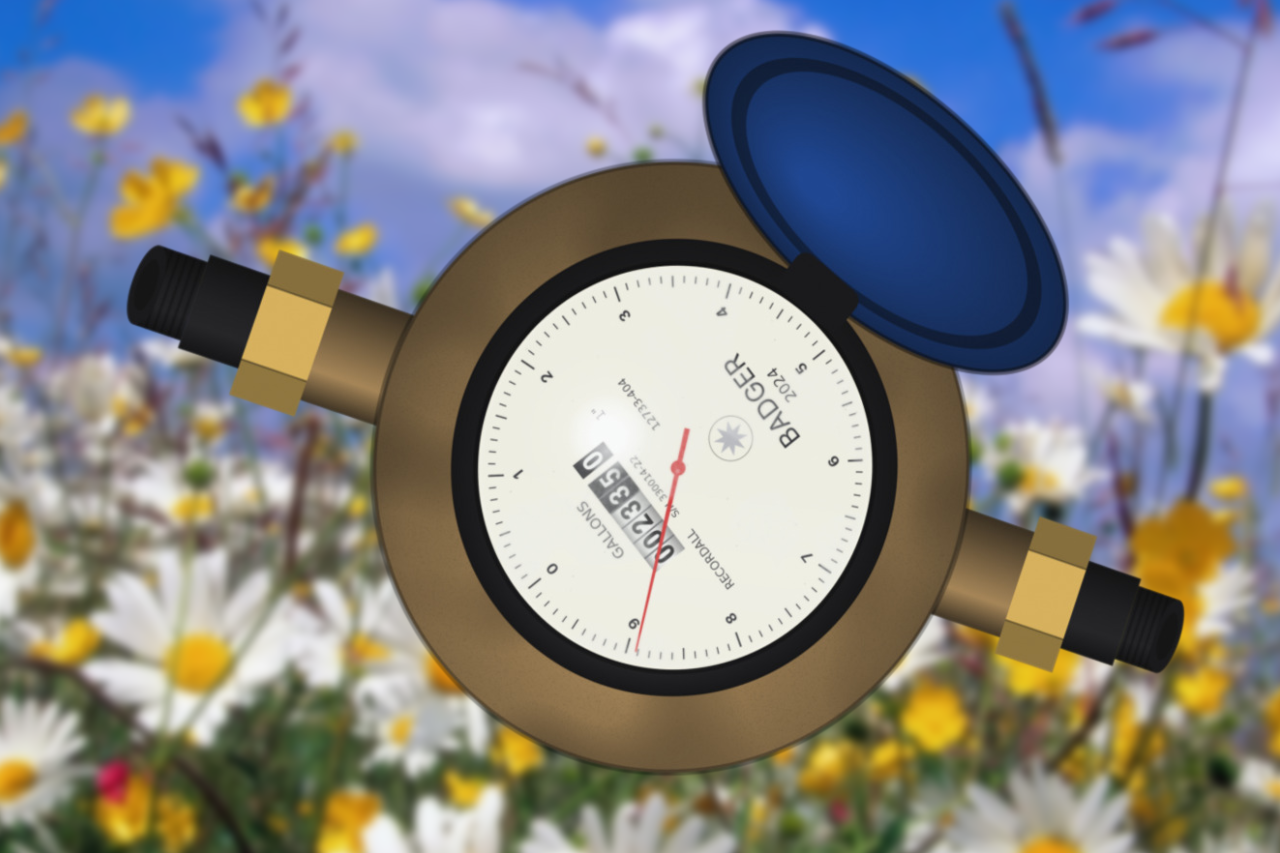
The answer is 23348.9 gal
